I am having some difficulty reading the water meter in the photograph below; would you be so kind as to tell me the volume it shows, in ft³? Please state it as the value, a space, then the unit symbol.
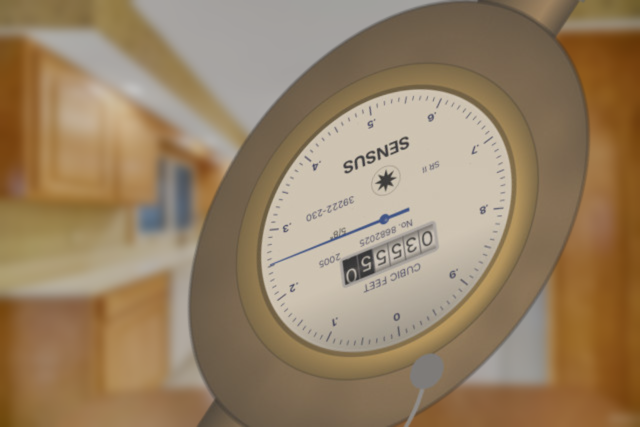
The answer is 35550.25 ft³
